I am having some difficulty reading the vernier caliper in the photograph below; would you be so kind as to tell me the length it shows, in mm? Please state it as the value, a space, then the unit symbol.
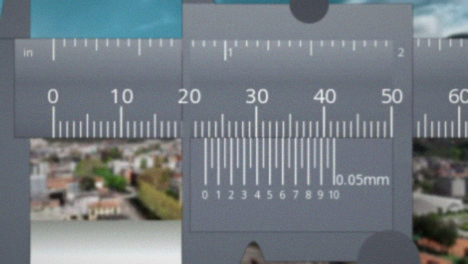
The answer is 22.5 mm
